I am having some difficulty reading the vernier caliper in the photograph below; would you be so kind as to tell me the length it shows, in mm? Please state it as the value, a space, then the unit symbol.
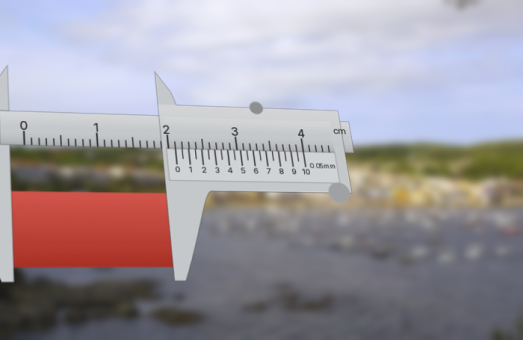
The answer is 21.0 mm
